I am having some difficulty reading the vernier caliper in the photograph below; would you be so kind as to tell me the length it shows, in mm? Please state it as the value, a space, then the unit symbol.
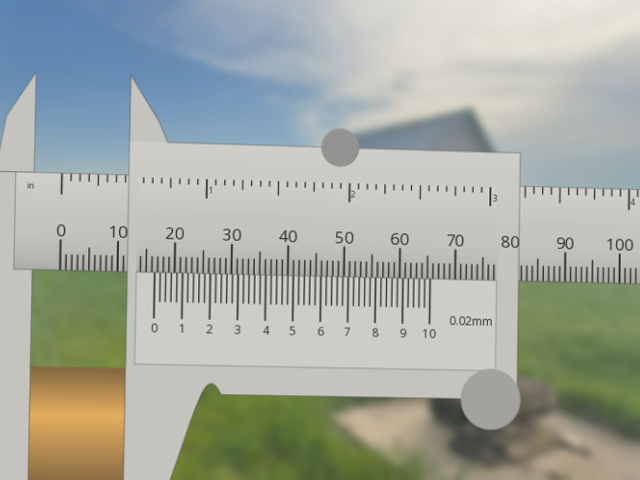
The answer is 16.5 mm
